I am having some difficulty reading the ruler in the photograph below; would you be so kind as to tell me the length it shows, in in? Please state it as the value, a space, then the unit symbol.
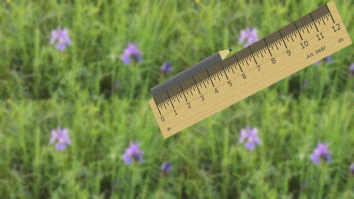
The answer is 6 in
